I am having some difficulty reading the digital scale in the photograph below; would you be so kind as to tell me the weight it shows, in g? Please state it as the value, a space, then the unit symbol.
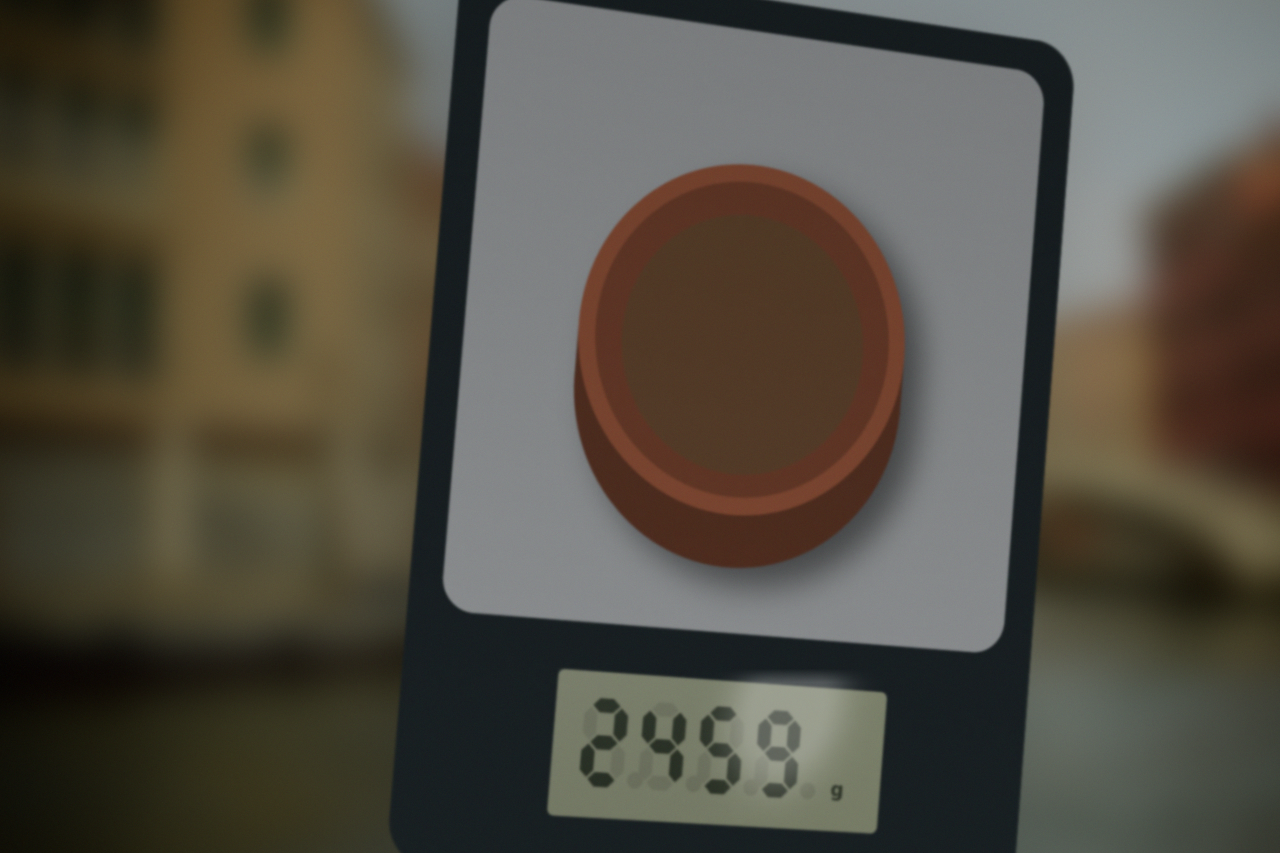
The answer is 2459 g
